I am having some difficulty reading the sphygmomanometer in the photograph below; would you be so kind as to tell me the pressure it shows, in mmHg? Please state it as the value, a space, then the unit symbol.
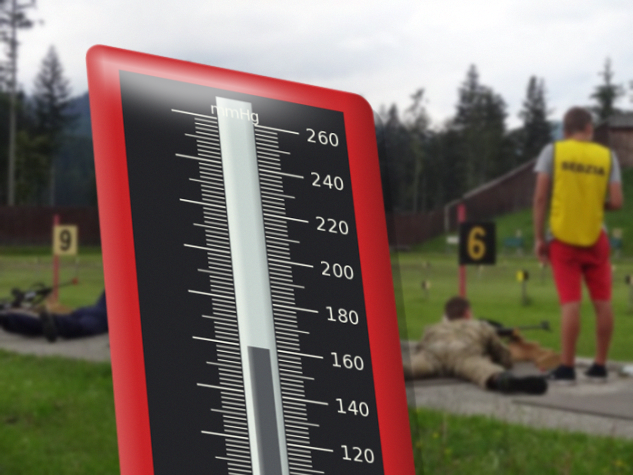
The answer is 160 mmHg
